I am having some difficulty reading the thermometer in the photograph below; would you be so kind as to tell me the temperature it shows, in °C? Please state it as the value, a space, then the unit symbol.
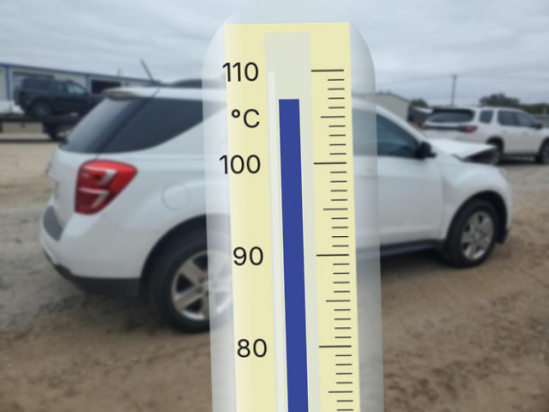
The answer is 107 °C
